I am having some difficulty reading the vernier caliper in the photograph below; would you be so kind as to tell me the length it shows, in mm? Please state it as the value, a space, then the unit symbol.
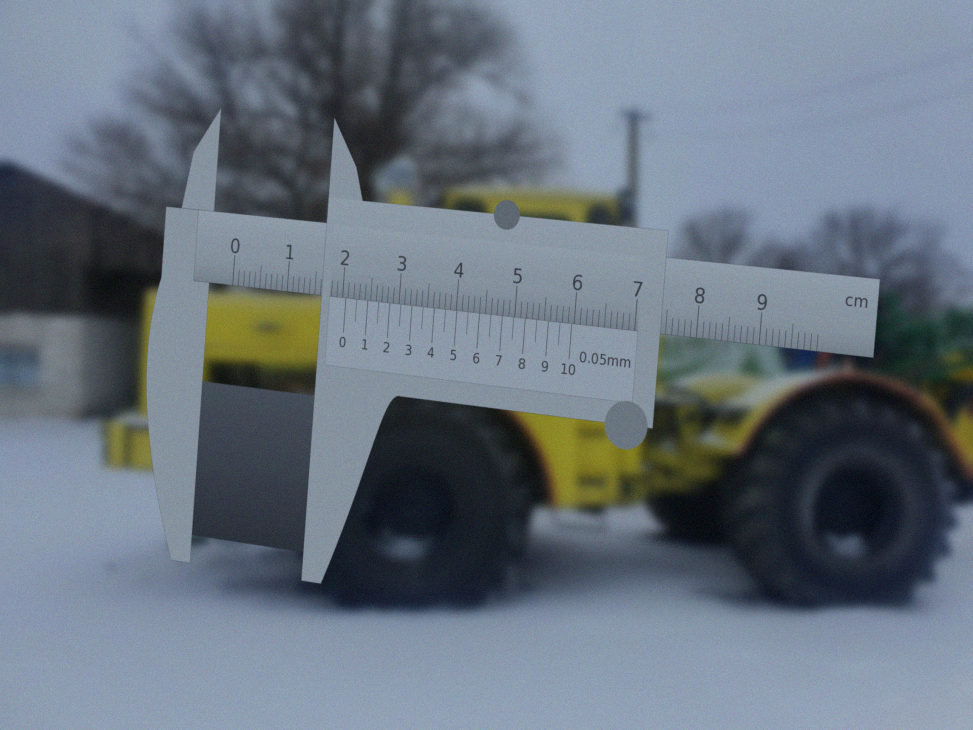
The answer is 20.6 mm
